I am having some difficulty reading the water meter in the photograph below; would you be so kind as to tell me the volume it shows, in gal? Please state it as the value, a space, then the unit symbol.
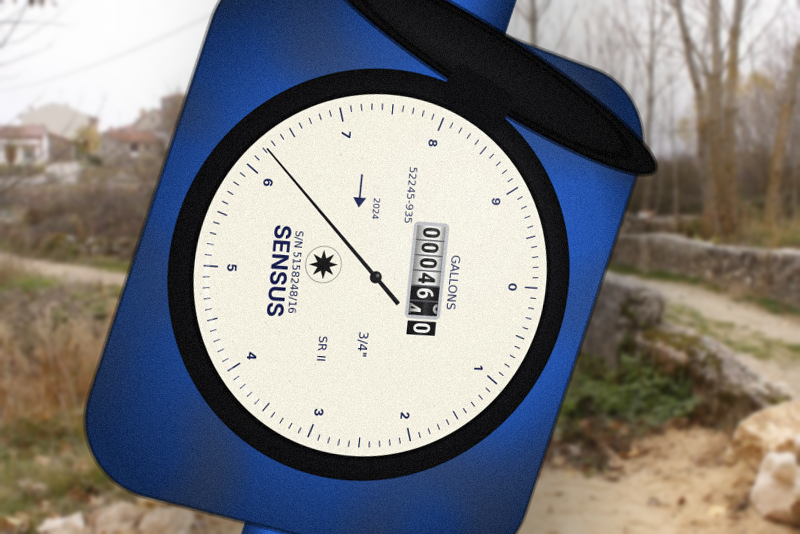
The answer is 4636.2 gal
